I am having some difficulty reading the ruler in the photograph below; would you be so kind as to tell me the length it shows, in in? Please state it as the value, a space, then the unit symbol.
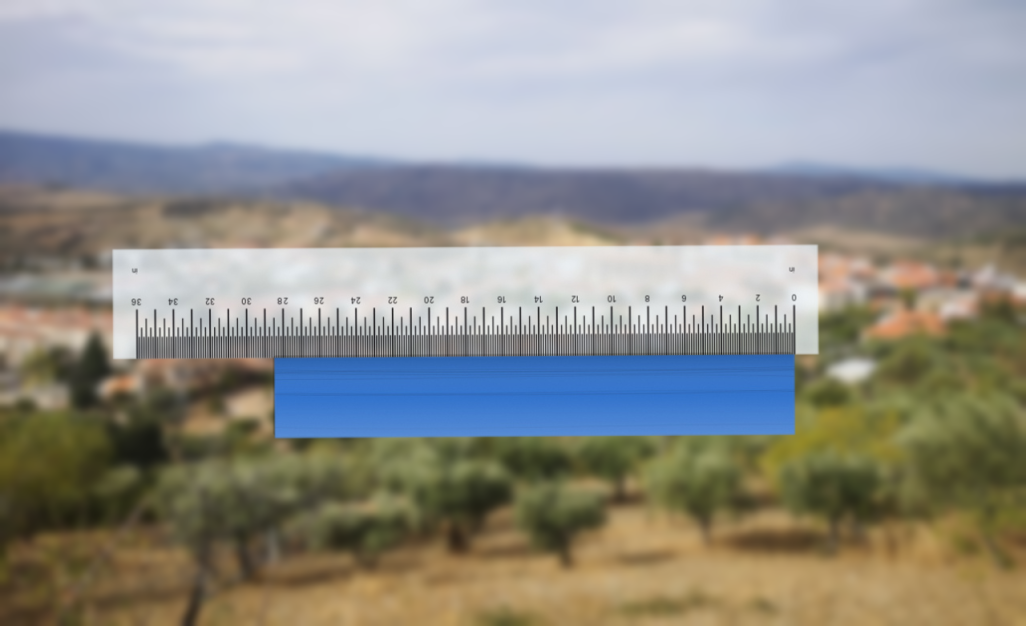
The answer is 28.5 in
